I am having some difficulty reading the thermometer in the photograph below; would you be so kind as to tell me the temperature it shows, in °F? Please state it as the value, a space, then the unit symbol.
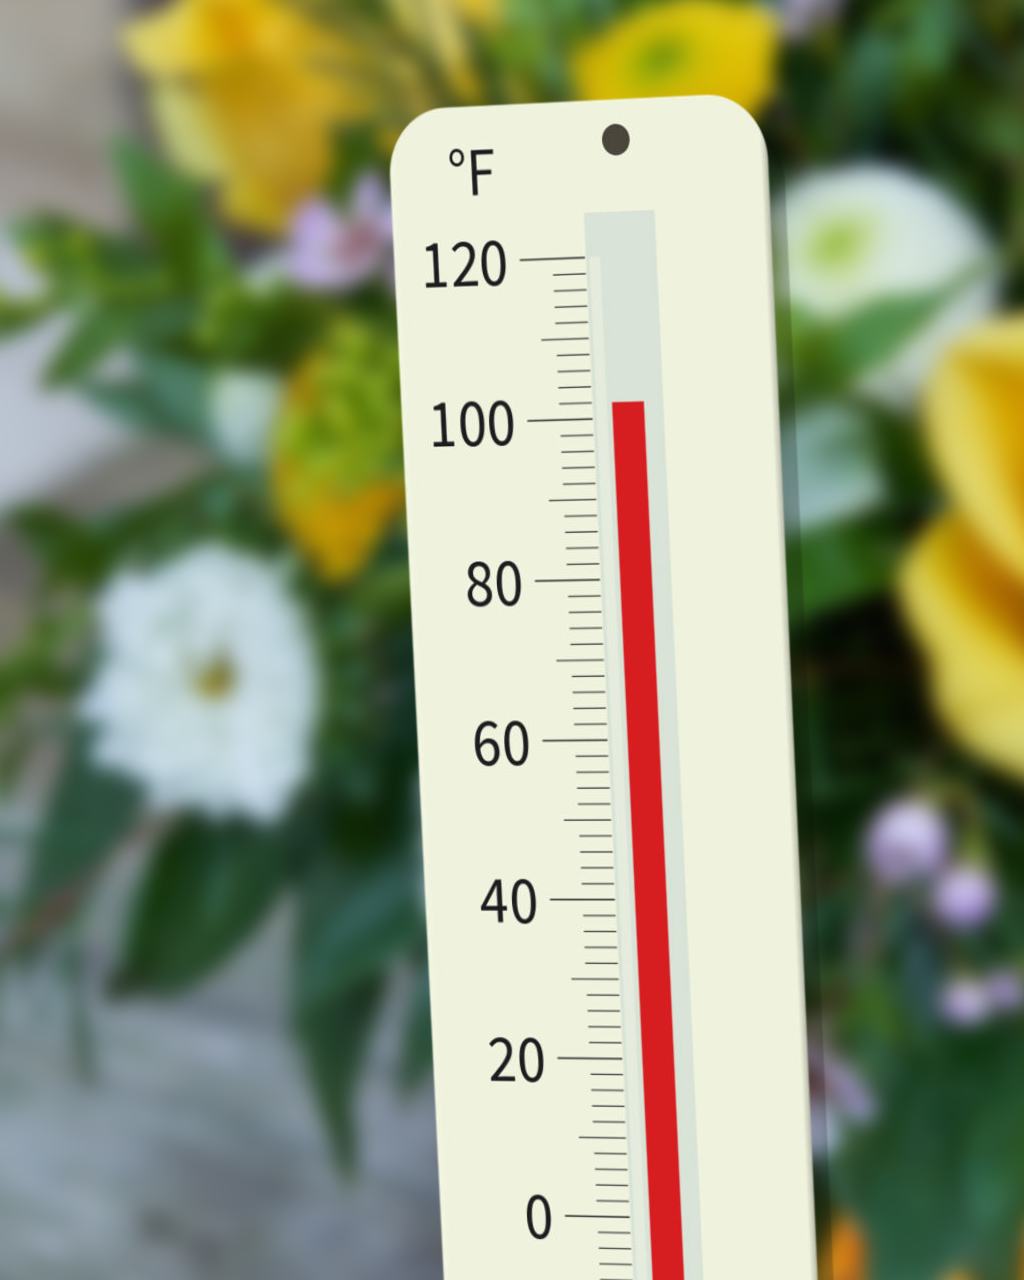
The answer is 102 °F
